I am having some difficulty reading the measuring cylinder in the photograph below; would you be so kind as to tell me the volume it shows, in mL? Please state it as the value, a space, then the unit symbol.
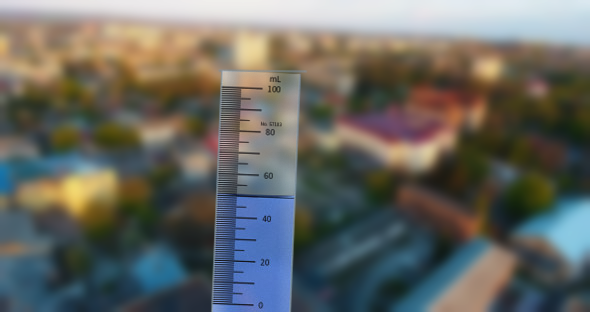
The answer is 50 mL
